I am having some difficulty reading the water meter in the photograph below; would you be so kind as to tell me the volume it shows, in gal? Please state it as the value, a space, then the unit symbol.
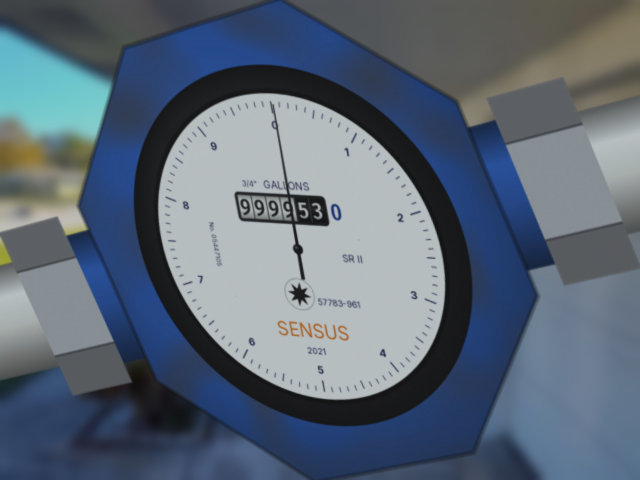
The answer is 9999530.0 gal
